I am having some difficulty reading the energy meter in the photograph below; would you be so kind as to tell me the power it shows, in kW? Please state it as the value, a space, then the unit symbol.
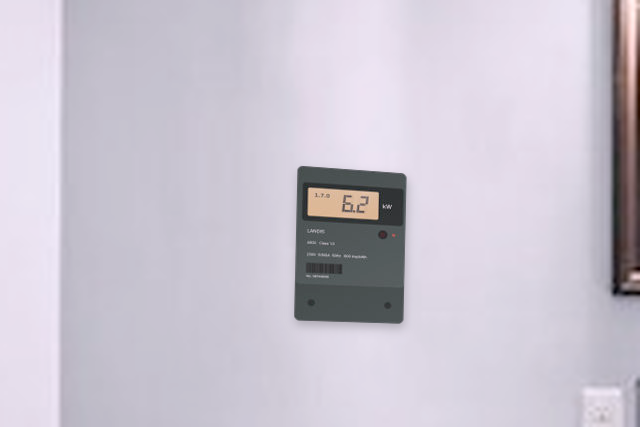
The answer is 6.2 kW
